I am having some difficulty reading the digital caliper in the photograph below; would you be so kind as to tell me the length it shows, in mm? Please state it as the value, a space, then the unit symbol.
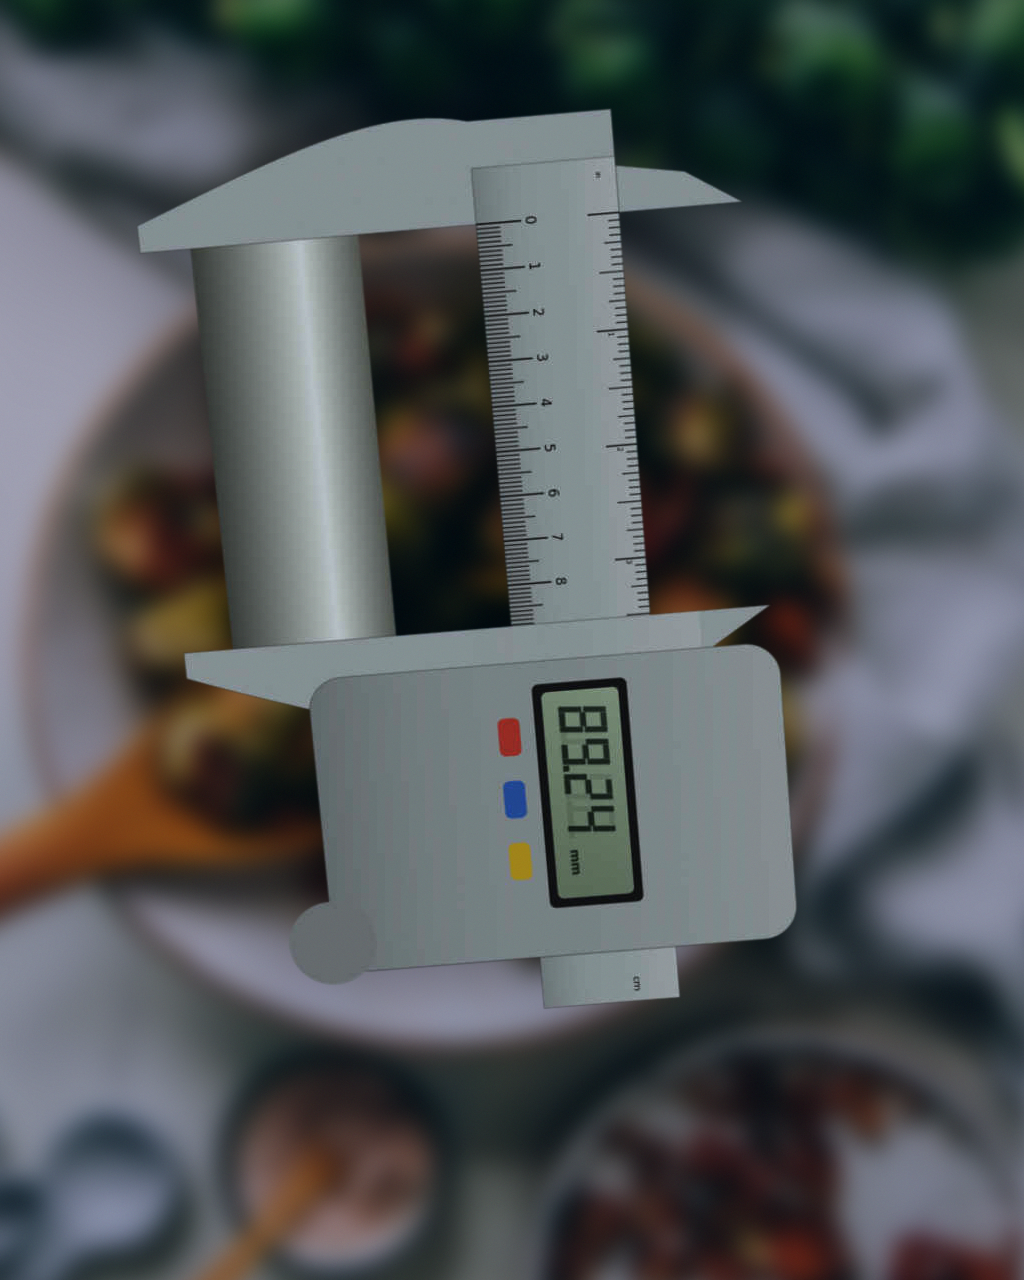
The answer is 89.24 mm
